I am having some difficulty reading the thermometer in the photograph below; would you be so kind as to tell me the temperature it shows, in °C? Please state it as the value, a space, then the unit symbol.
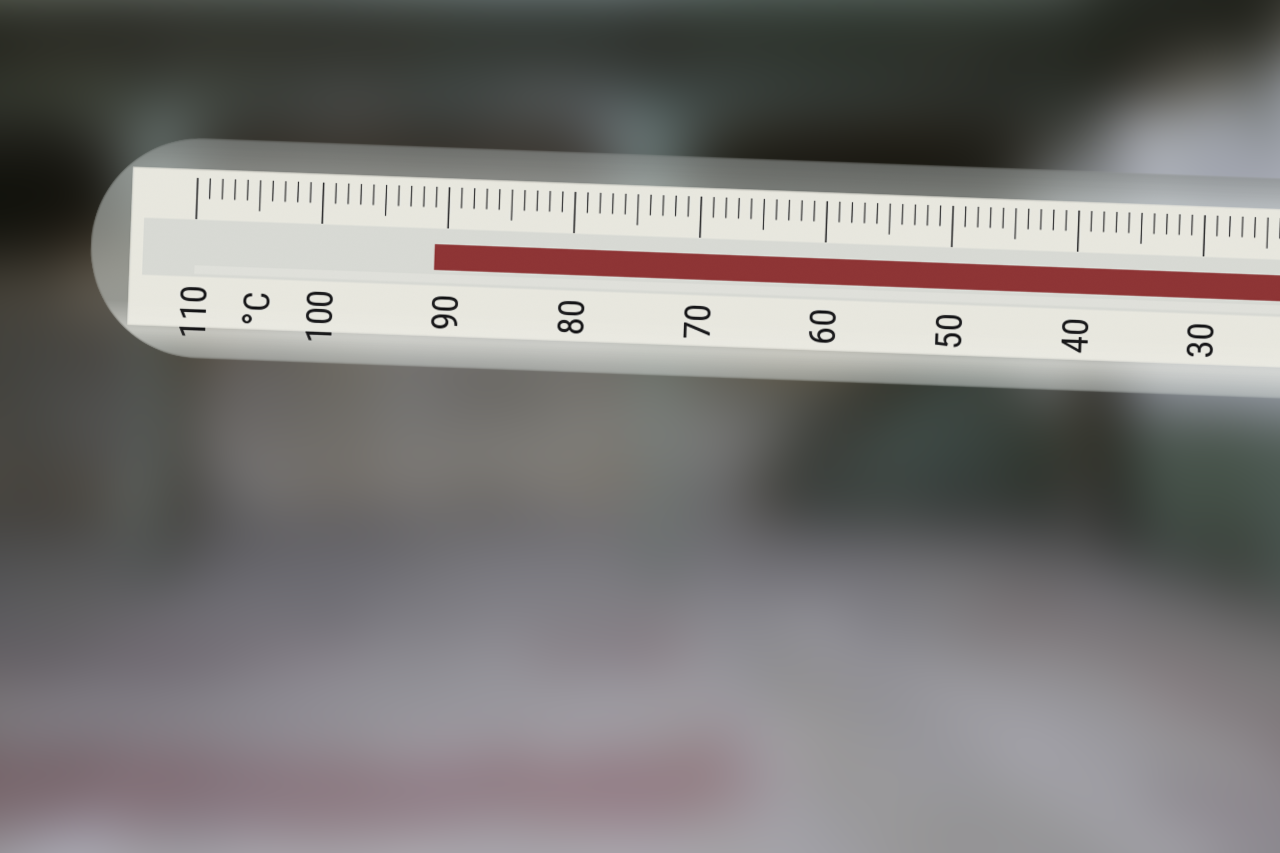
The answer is 91 °C
